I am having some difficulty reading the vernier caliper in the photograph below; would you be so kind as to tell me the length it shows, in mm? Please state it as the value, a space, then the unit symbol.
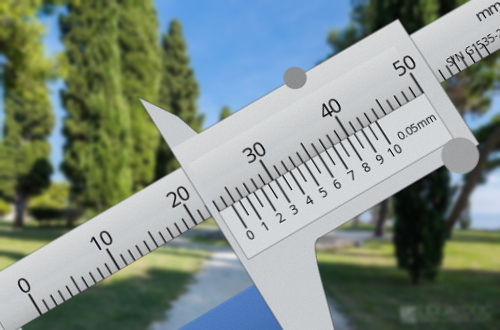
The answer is 24.6 mm
